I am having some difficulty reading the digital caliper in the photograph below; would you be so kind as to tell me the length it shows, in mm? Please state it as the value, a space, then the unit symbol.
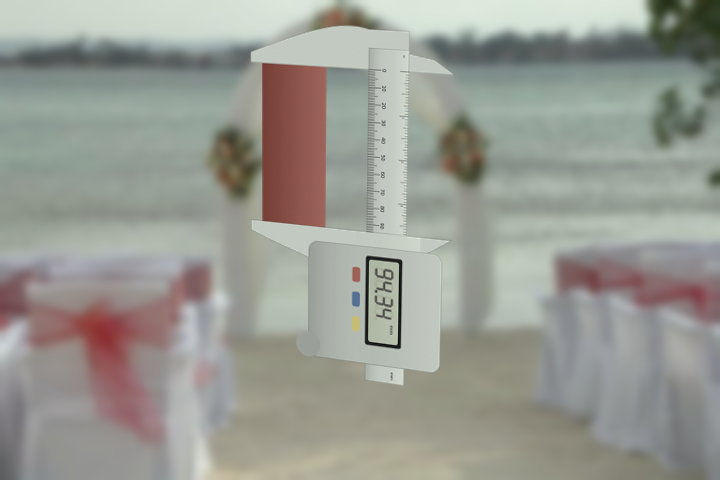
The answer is 94.34 mm
